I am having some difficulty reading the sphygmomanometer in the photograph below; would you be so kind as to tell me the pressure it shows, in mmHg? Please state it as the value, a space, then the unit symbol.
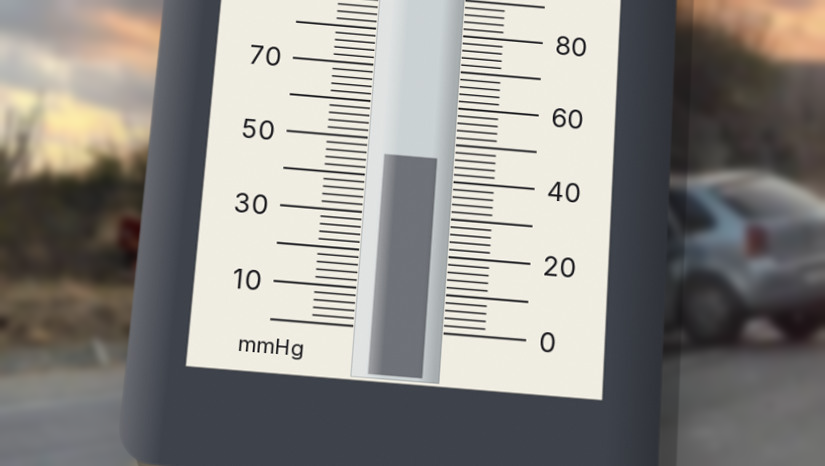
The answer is 46 mmHg
